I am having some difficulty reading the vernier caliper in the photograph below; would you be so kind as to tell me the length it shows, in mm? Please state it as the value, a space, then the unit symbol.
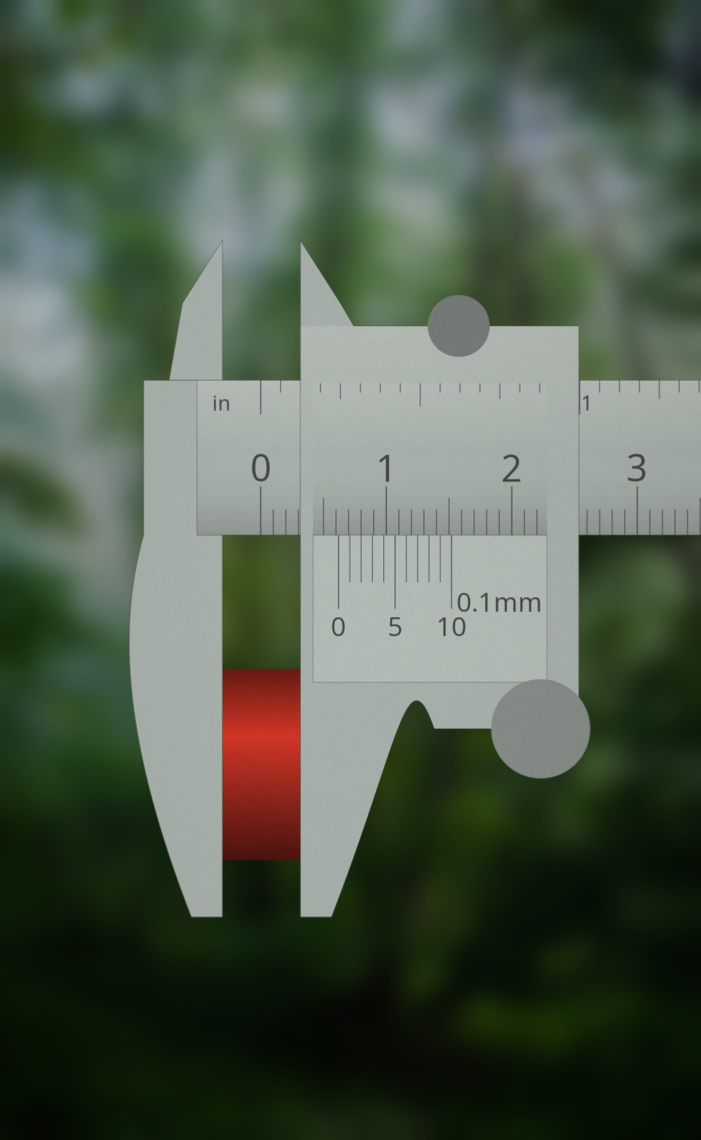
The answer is 6.2 mm
